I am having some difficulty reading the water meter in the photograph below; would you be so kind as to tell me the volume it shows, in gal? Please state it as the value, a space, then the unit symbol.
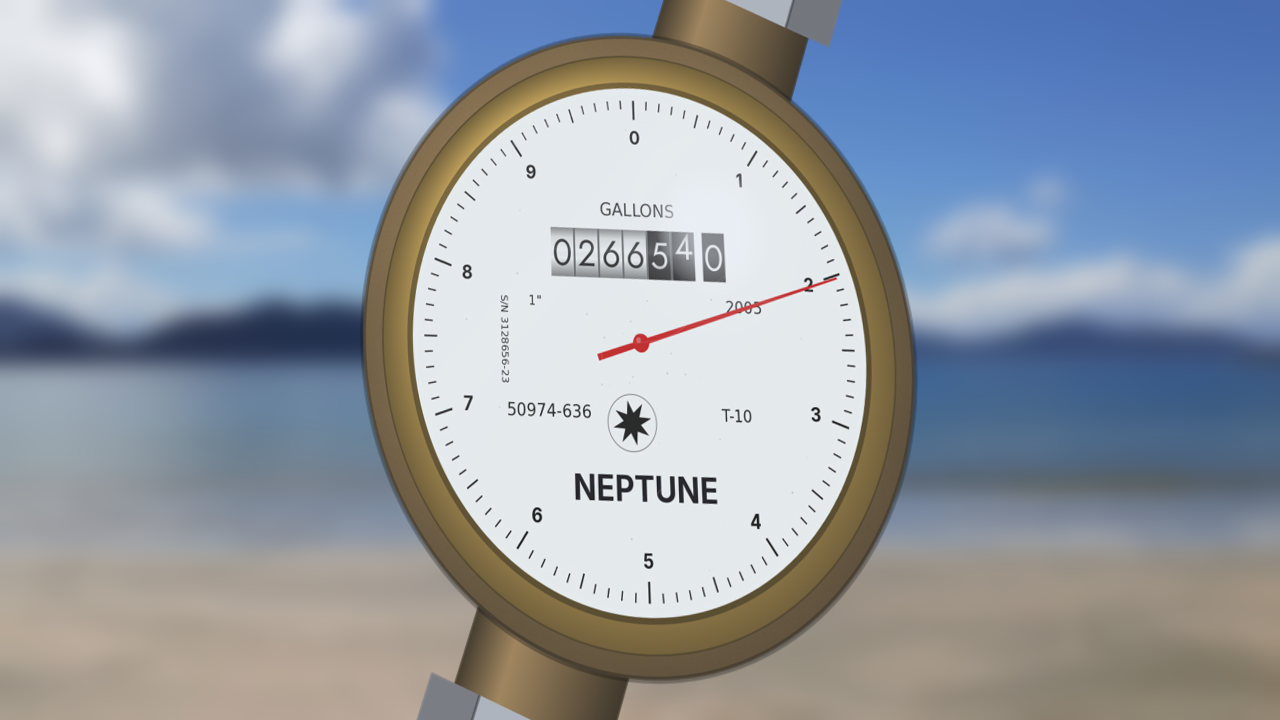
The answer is 266542.0 gal
